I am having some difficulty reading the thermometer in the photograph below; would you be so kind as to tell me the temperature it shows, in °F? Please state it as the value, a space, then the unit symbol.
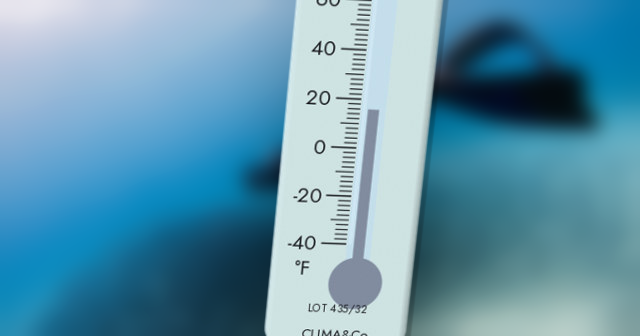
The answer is 16 °F
